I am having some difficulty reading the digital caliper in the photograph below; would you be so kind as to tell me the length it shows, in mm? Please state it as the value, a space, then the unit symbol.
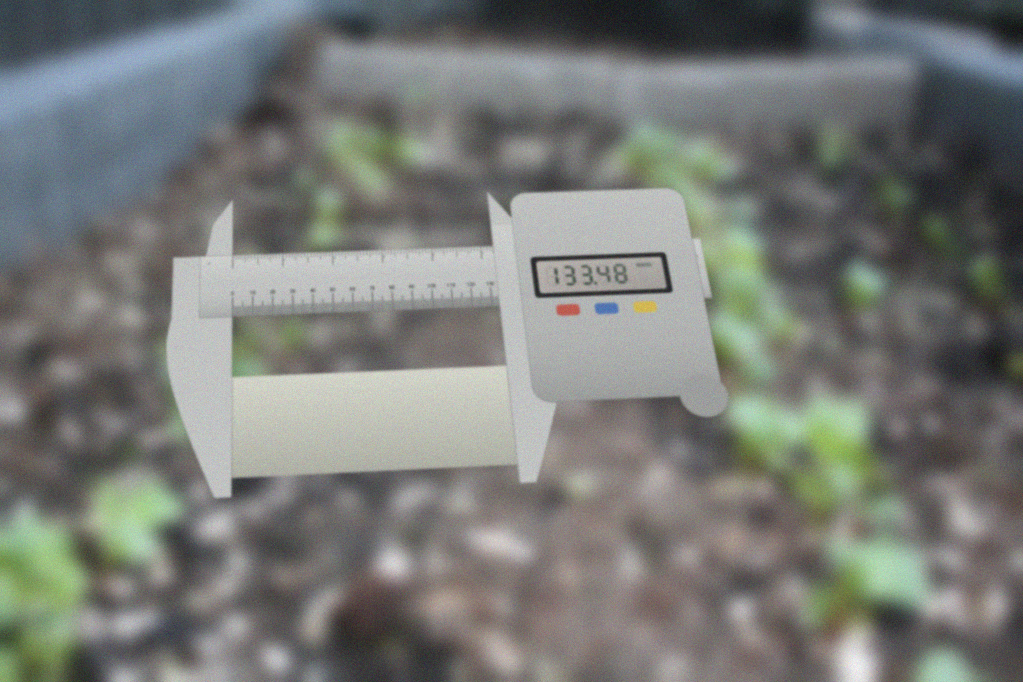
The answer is 133.48 mm
